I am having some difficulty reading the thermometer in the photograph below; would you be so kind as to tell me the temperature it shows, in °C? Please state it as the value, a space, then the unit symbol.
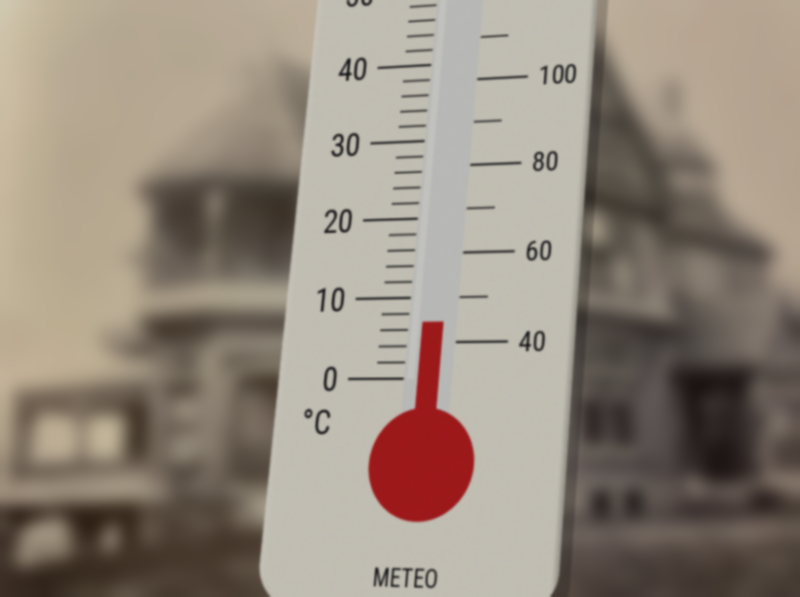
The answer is 7 °C
